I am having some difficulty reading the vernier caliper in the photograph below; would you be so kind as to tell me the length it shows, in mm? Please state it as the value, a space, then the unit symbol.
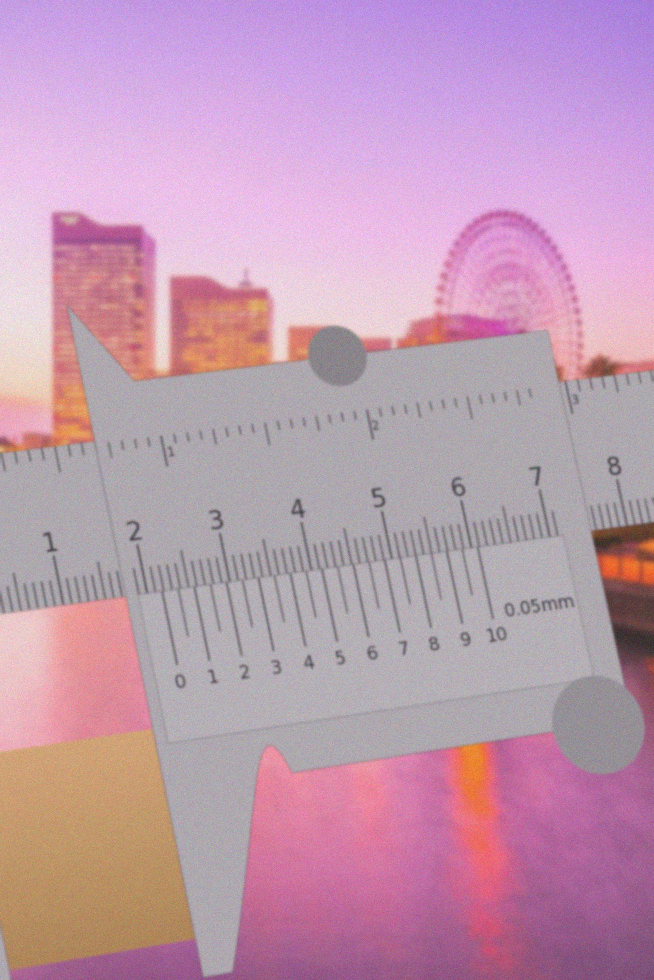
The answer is 21.8 mm
